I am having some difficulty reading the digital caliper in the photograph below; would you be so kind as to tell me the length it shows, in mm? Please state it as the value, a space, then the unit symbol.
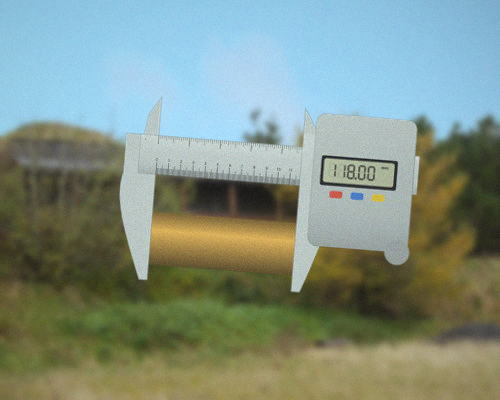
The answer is 118.00 mm
